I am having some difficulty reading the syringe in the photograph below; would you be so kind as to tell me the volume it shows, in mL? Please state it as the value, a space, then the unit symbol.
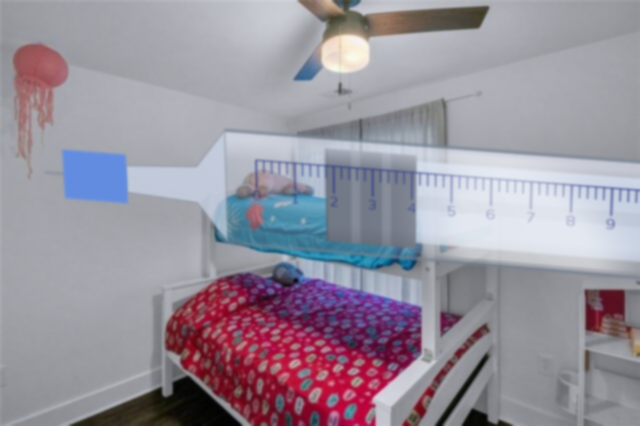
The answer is 1.8 mL
